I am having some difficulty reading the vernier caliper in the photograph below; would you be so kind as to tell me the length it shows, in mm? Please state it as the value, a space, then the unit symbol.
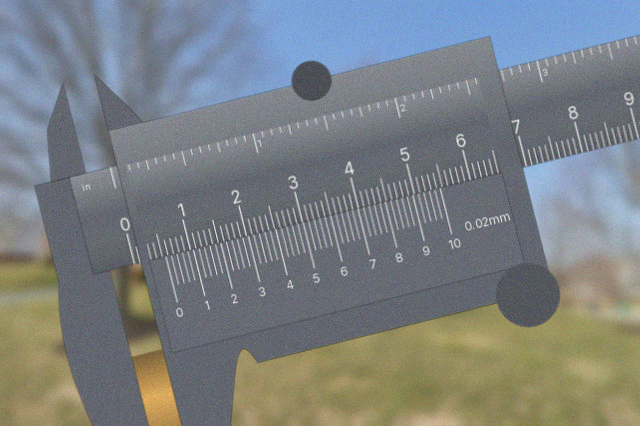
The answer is 5.6 mm
